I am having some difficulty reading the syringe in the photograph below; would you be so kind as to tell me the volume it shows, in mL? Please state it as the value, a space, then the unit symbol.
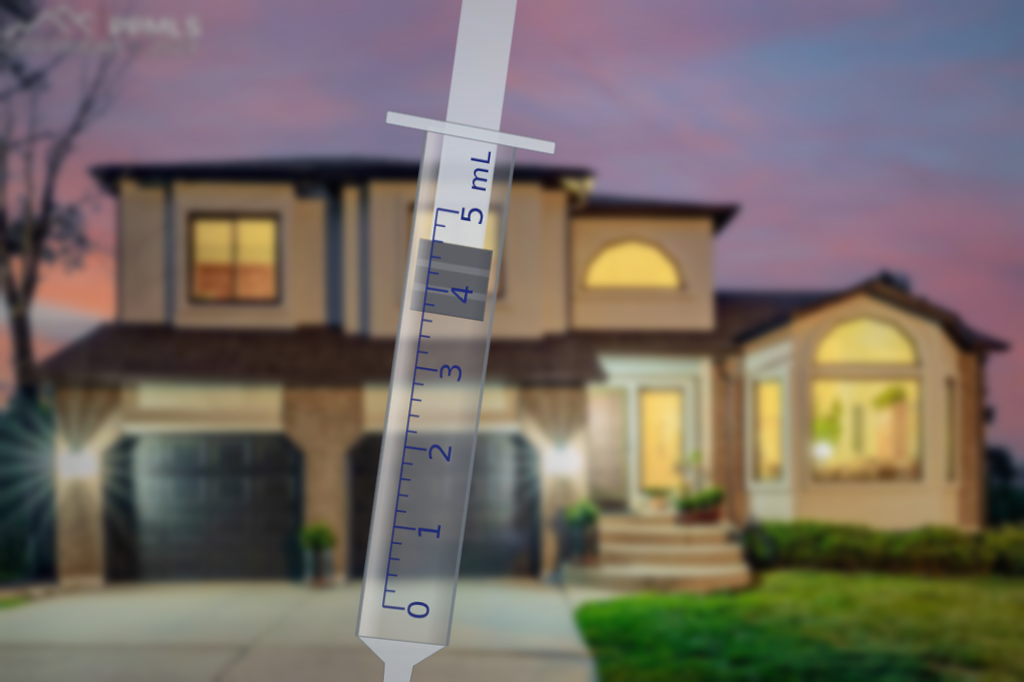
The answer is 3.7 mL
